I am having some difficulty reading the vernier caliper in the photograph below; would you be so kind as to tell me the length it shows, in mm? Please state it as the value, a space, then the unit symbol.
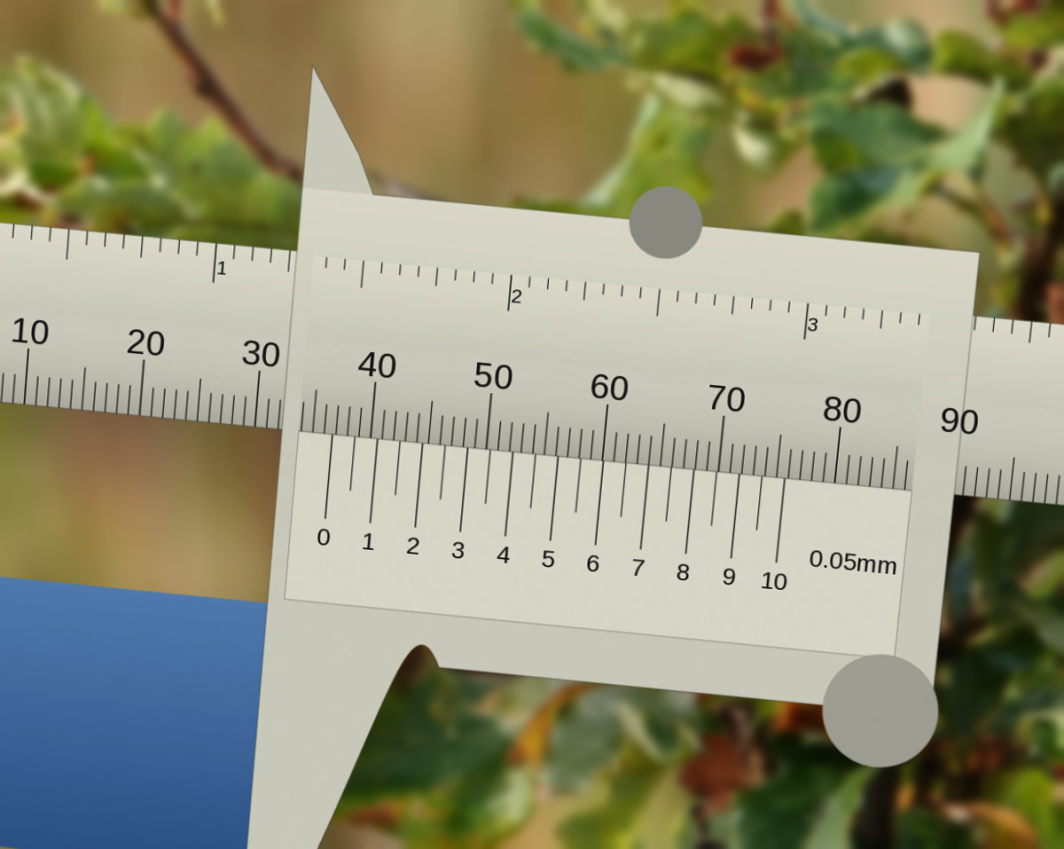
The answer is 36.7 mm
